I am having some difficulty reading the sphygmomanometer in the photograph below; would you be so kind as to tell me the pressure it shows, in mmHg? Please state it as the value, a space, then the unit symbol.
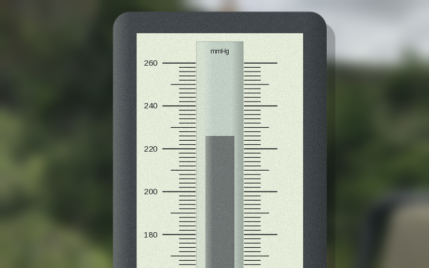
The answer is 226 mmHg
